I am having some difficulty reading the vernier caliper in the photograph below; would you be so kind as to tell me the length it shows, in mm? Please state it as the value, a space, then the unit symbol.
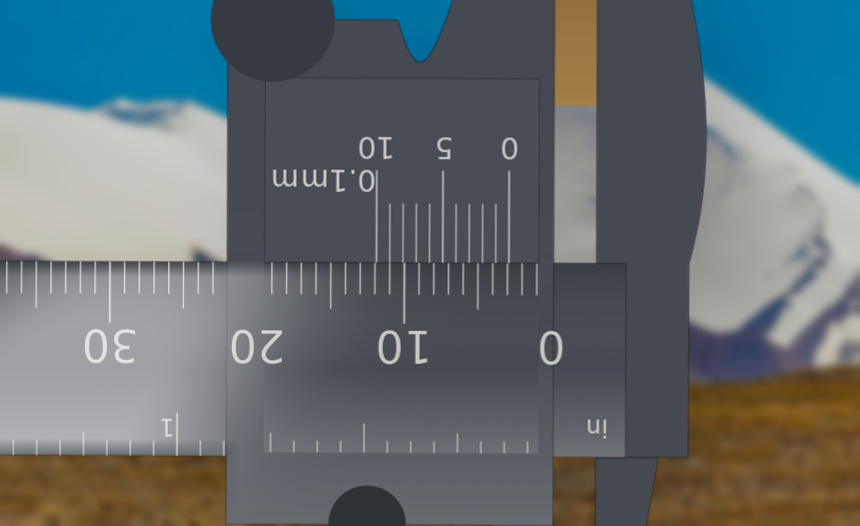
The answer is 2.9 mm
